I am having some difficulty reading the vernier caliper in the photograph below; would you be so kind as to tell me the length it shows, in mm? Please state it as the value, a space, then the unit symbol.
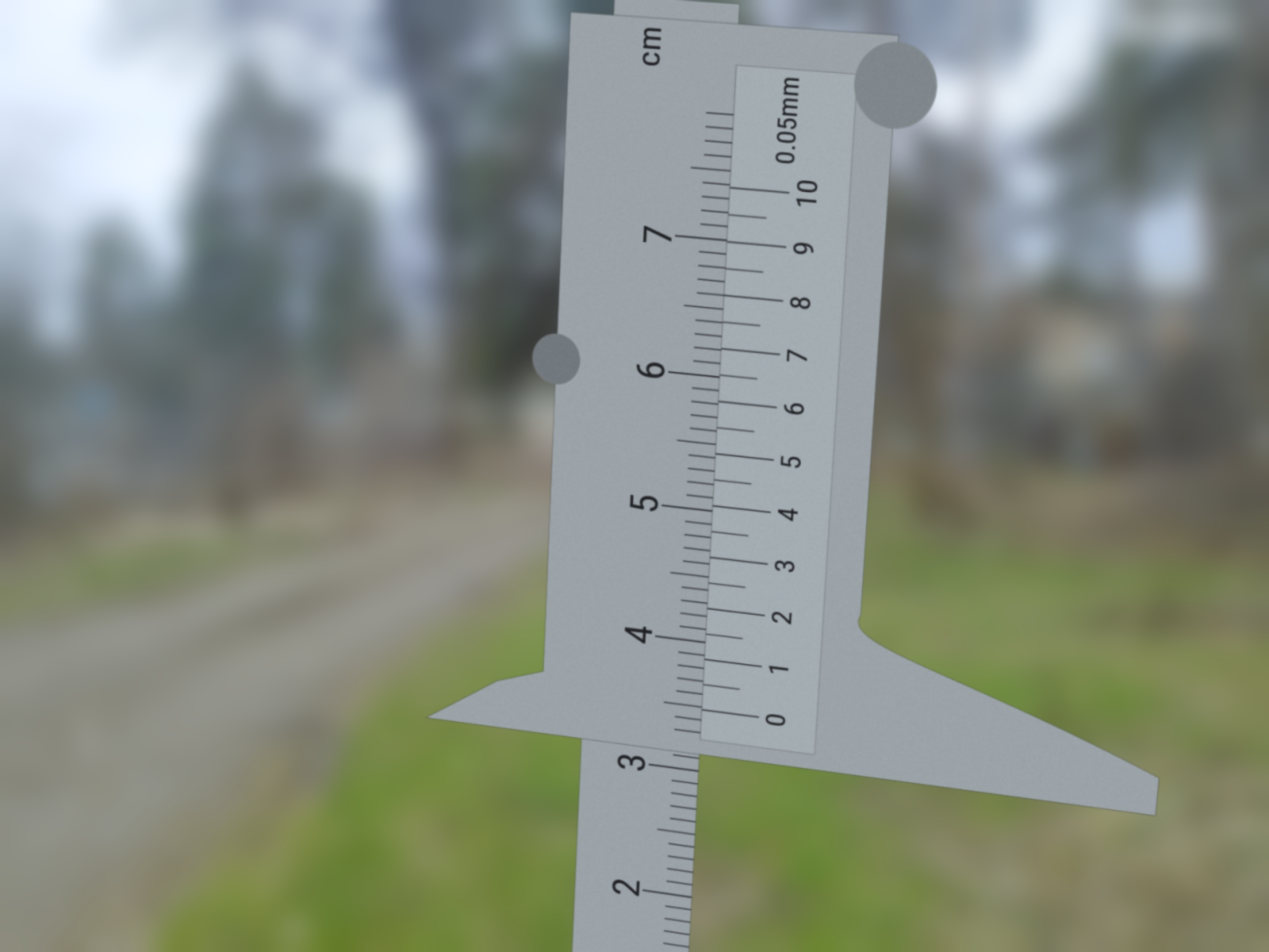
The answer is 34.8 mm
